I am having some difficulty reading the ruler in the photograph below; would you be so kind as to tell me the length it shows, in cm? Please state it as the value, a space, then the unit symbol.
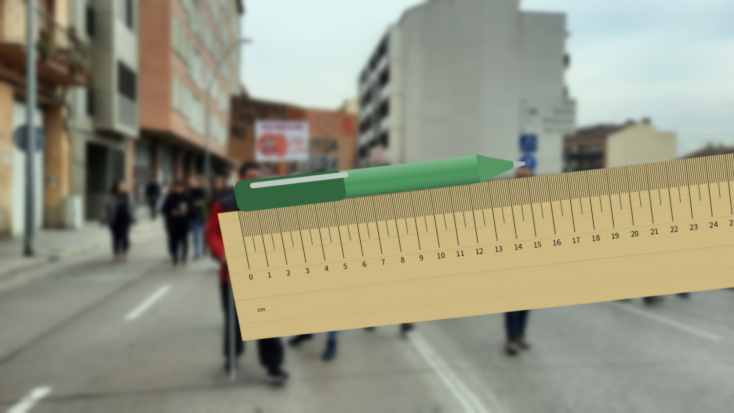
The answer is 15 cm
